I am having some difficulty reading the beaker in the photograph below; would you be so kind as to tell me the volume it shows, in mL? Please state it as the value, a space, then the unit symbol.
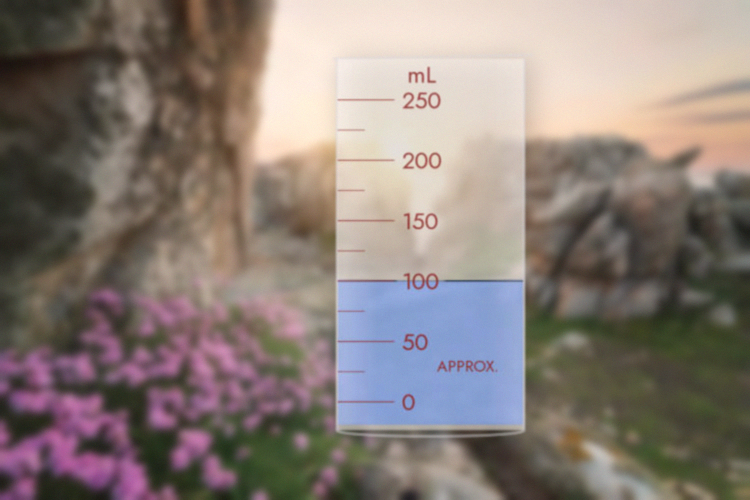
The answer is 100 mL
